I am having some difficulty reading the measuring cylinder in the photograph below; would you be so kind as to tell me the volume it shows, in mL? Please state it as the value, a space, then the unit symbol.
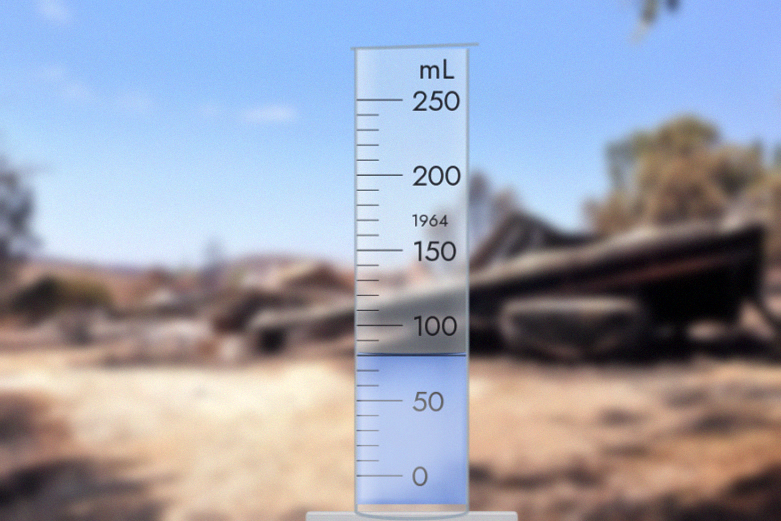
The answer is 80 mL
